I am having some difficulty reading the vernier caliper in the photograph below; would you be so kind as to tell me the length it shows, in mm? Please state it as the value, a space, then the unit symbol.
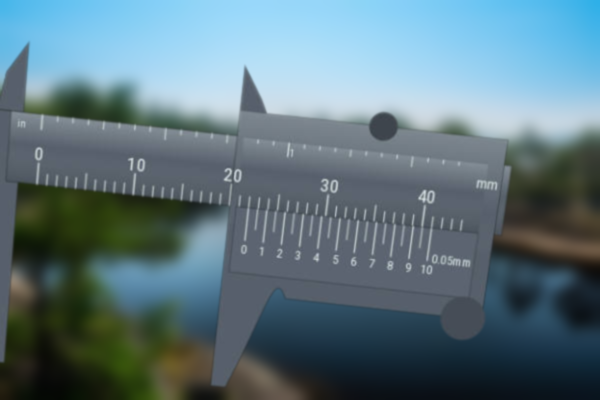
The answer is 22.0 mm
